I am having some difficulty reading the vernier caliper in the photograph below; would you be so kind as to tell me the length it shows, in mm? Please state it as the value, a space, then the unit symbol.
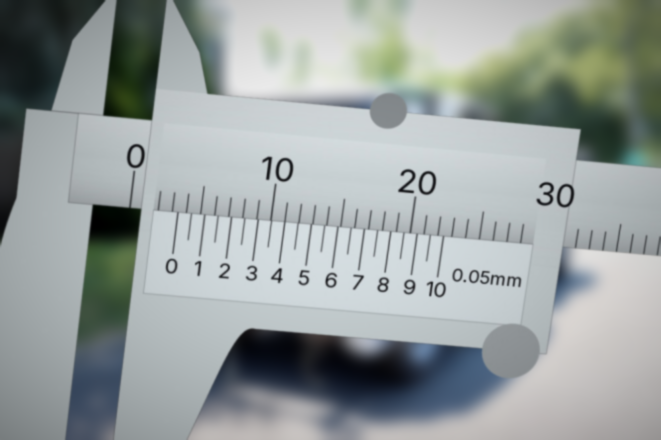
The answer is 3.4 mm
